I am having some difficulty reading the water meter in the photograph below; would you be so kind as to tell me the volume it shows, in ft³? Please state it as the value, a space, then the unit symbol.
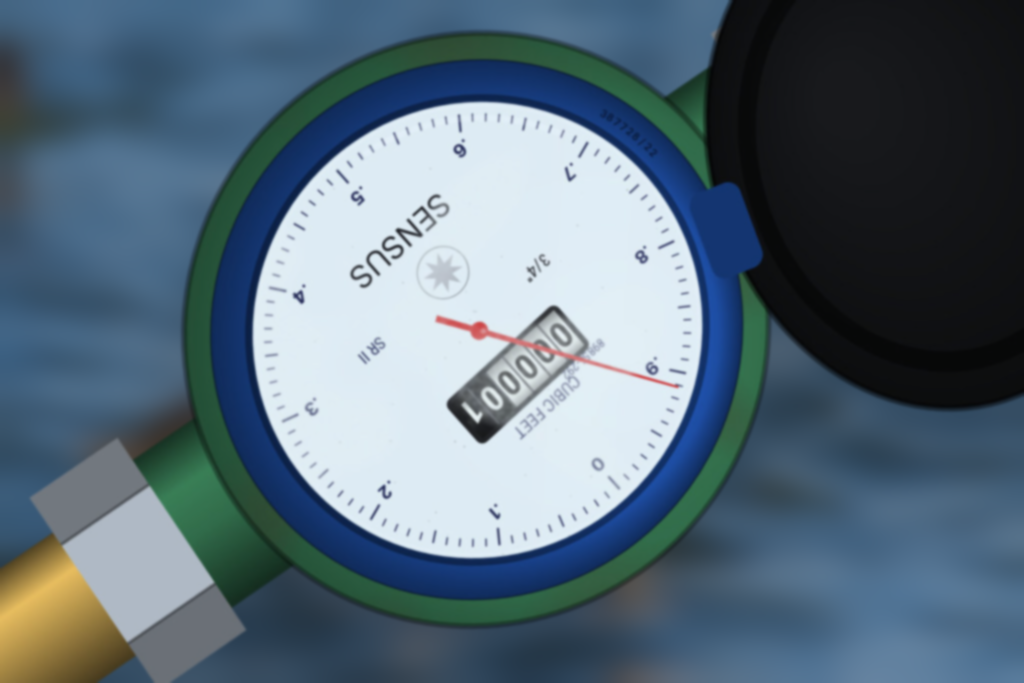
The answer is 0.91 ft³
